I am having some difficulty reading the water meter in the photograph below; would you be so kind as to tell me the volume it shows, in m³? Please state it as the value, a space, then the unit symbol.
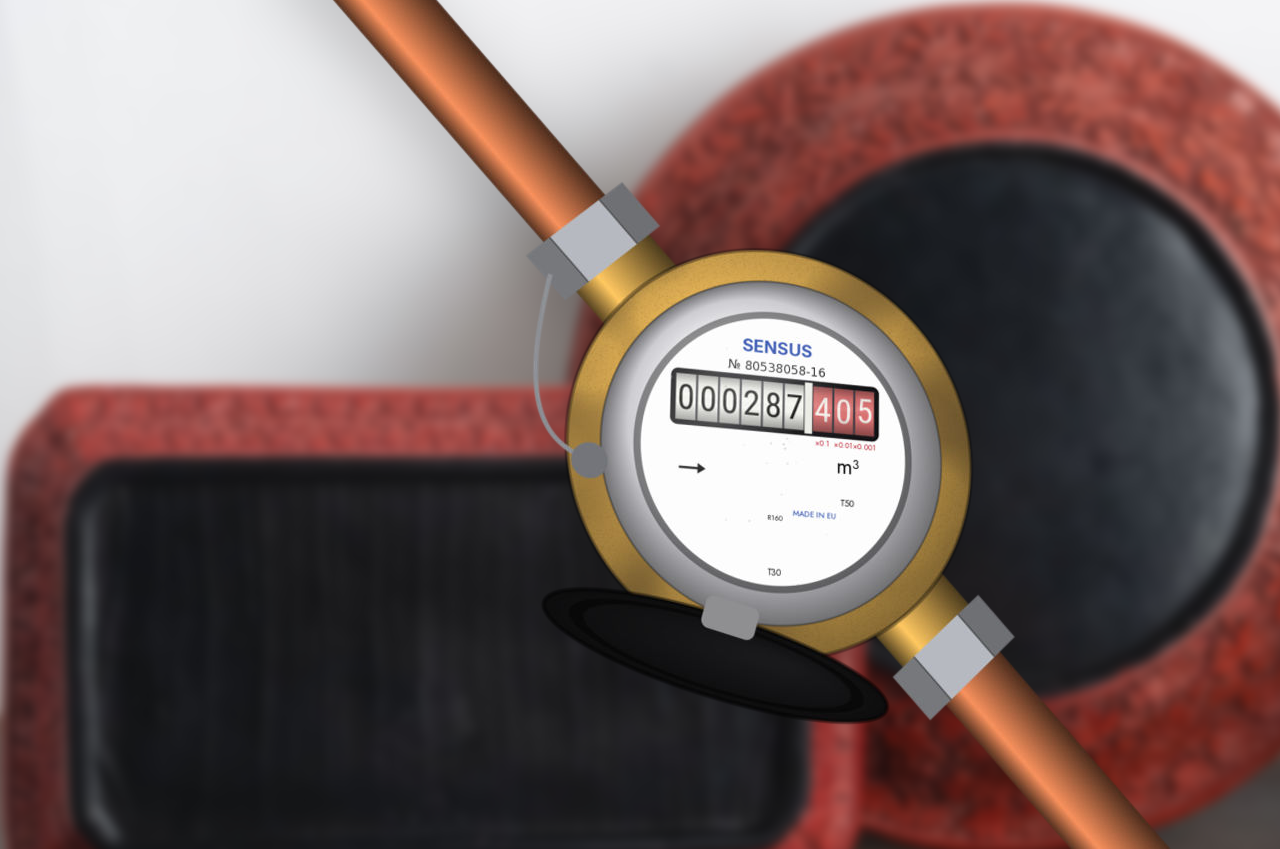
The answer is 287.405 m³
